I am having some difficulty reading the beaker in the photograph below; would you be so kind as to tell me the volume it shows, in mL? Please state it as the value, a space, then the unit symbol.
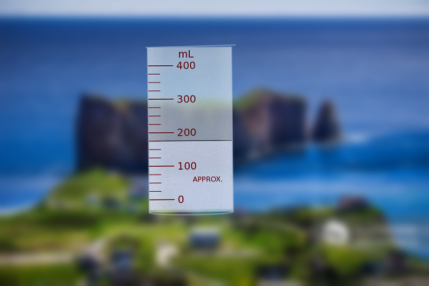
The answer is 175 mL
